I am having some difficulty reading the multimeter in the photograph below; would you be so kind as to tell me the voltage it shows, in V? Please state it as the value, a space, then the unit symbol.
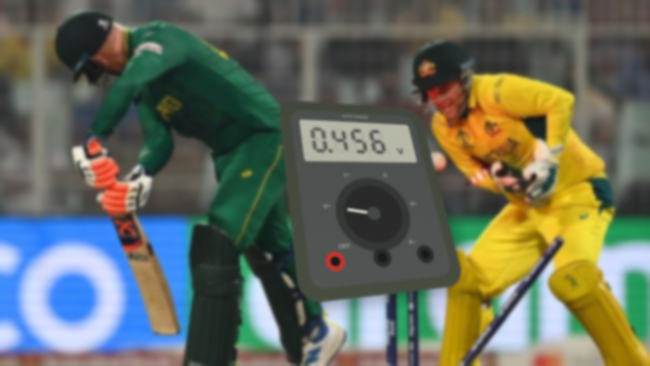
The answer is 0.456 V
